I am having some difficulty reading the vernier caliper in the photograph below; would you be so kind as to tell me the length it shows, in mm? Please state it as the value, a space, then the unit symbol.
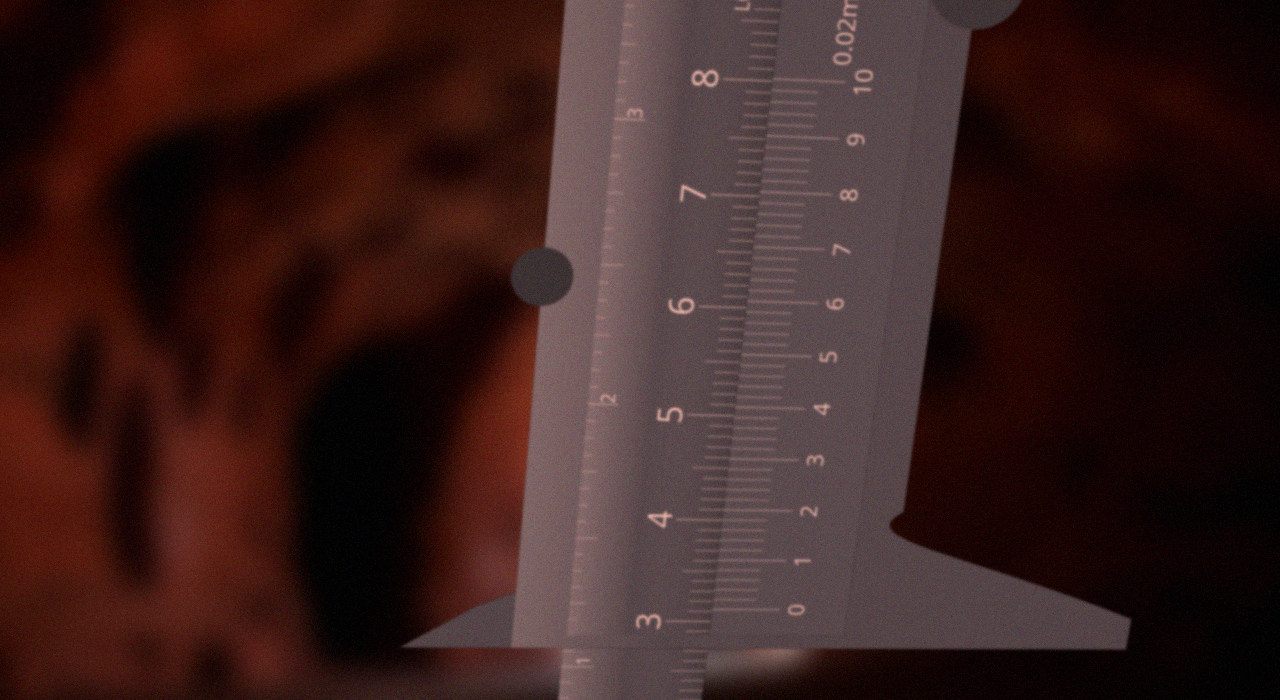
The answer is 31.2 mm
